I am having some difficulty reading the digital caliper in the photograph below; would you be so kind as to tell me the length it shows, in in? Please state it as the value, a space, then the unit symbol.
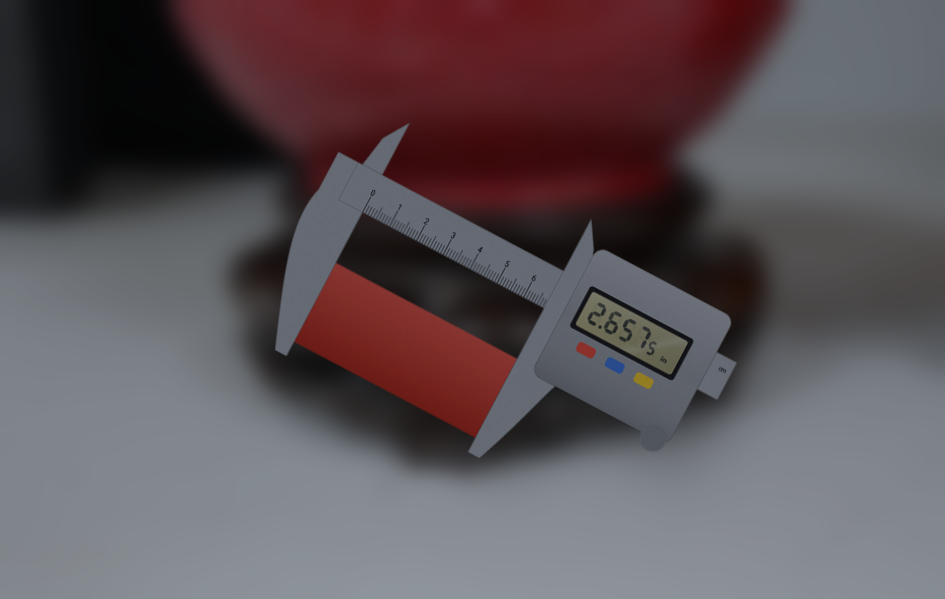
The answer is 2.6575 in
